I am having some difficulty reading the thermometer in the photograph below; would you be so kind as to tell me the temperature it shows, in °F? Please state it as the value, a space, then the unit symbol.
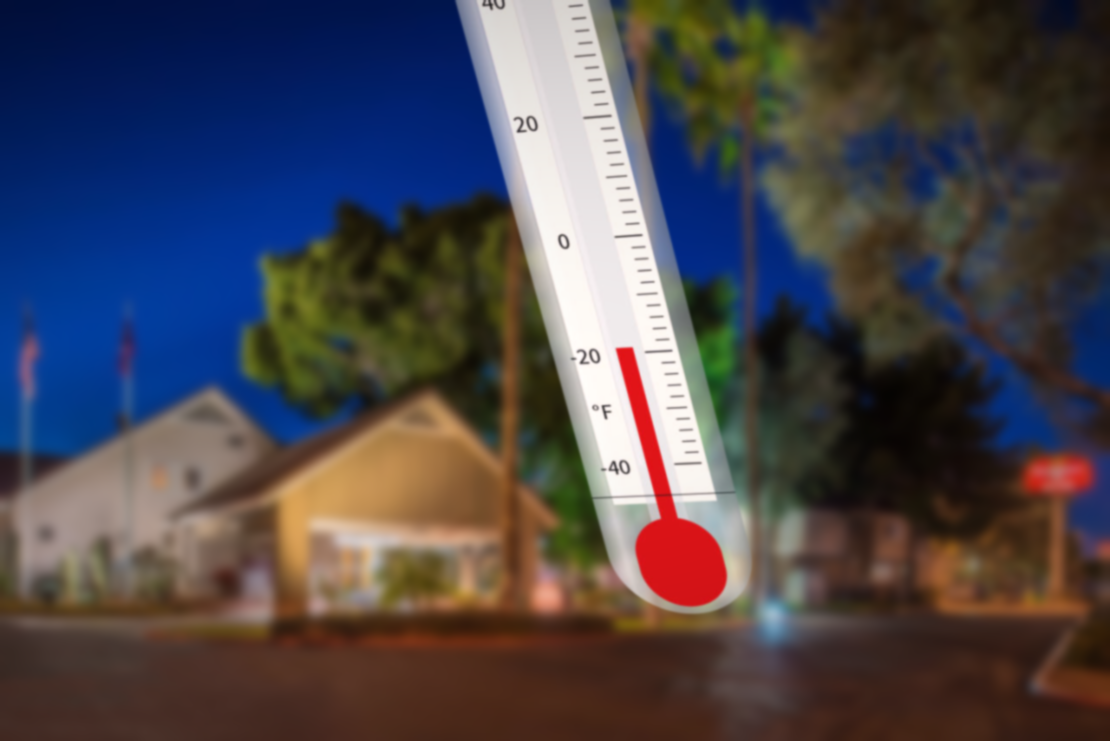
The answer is -19 °F
